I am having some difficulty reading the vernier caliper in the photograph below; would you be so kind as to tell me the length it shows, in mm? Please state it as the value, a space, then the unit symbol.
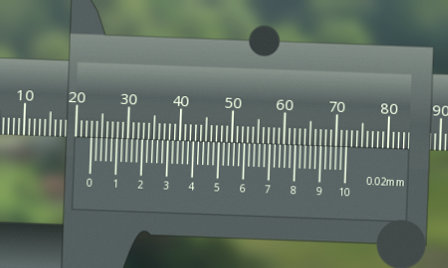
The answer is 23.0 mm
